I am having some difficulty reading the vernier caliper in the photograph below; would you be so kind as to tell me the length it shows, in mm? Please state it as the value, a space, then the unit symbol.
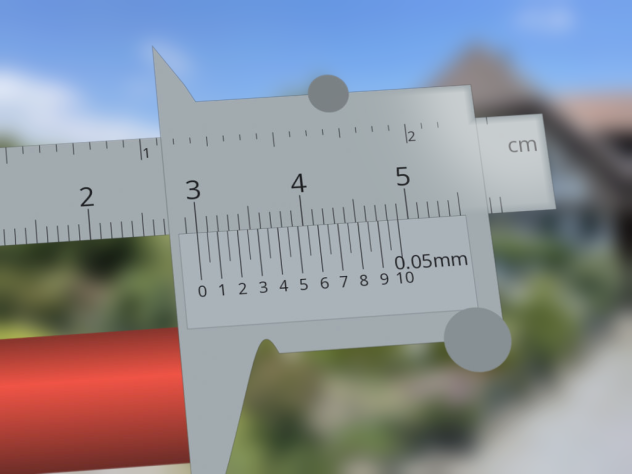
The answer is 30.0 mm
